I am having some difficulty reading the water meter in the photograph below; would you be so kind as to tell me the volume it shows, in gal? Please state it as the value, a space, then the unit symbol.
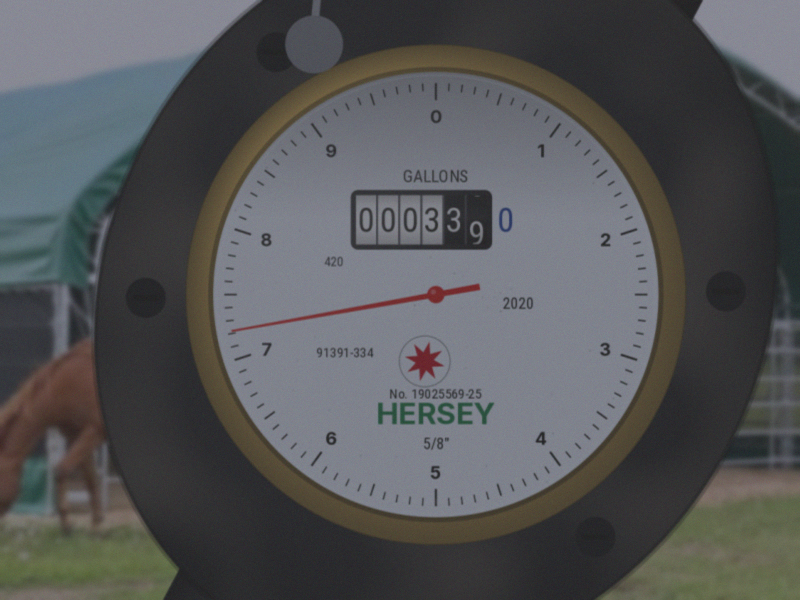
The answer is 3387.2 gal
